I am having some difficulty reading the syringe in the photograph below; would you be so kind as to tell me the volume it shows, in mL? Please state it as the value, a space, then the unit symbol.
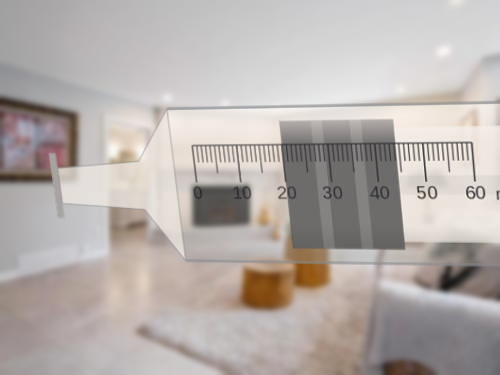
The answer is 20 mL
